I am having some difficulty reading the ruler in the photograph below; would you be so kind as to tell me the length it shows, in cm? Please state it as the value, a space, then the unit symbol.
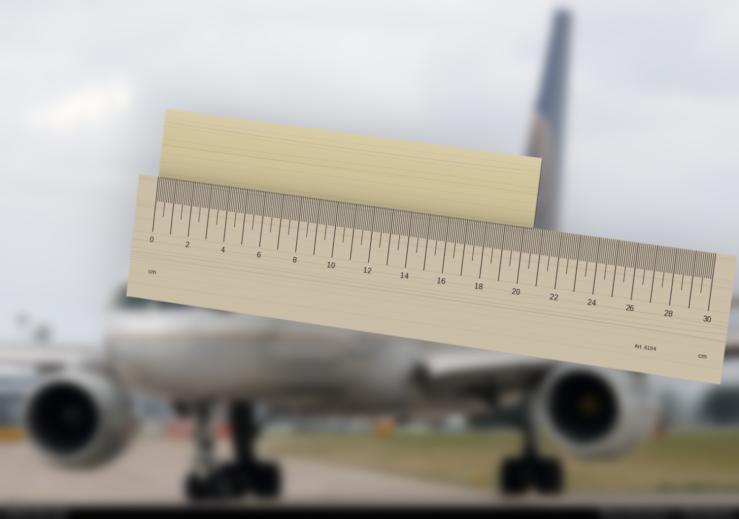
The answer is 20.5 cm
